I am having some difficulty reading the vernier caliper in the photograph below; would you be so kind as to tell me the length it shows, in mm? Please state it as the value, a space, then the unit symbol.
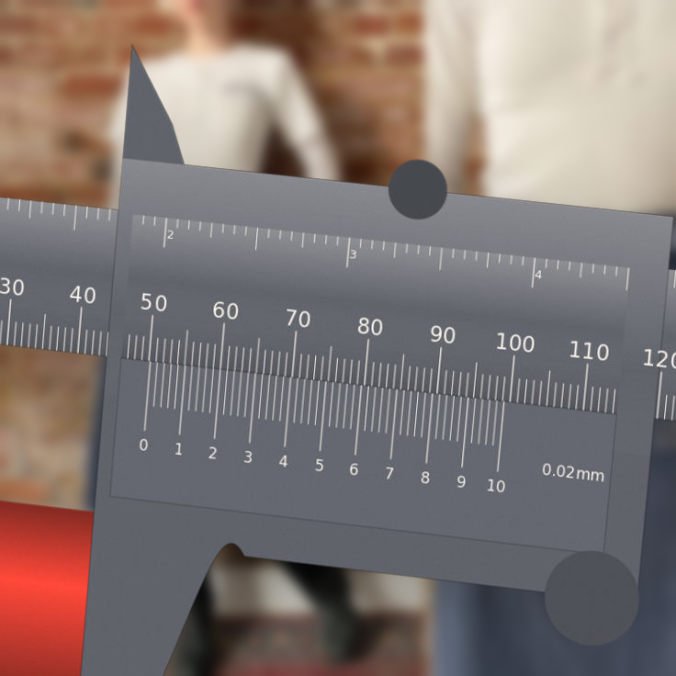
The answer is 50.2 mm
